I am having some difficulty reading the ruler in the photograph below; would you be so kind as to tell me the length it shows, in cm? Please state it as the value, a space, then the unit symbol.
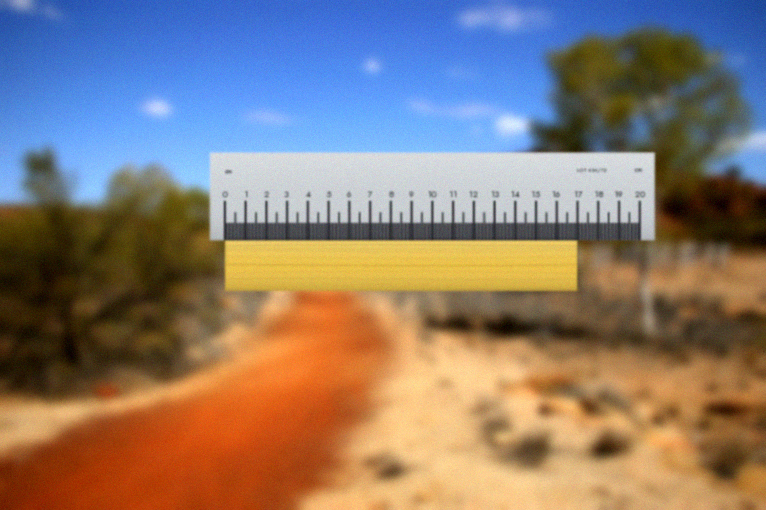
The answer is 17 cm
